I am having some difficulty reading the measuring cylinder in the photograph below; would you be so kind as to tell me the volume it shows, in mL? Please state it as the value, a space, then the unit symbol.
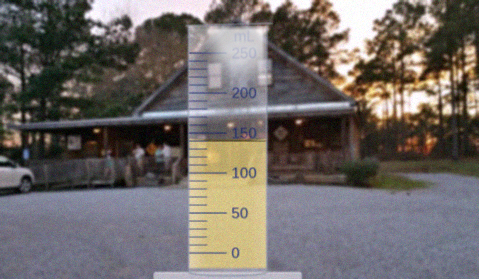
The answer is 140 mL
